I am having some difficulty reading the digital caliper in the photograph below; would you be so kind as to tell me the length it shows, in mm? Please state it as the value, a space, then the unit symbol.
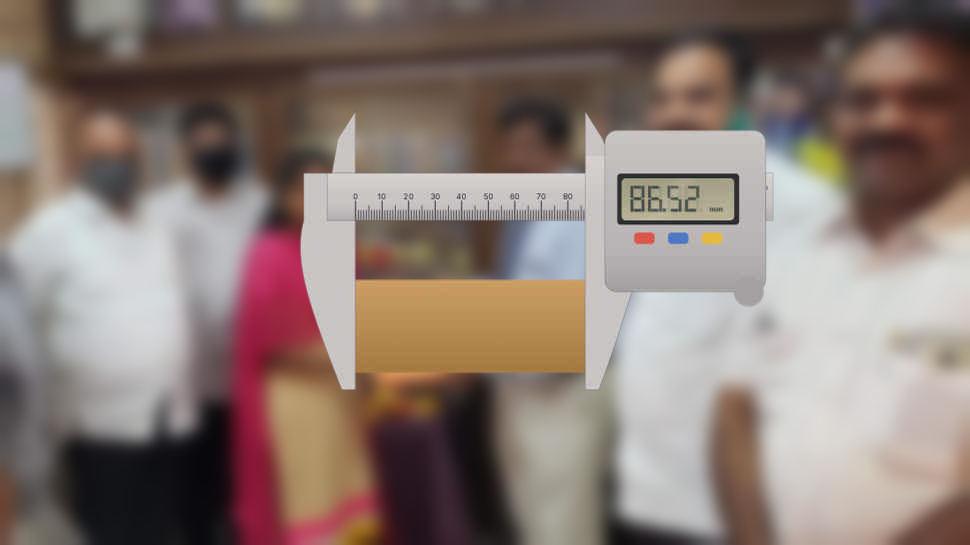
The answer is 86.52 mm
